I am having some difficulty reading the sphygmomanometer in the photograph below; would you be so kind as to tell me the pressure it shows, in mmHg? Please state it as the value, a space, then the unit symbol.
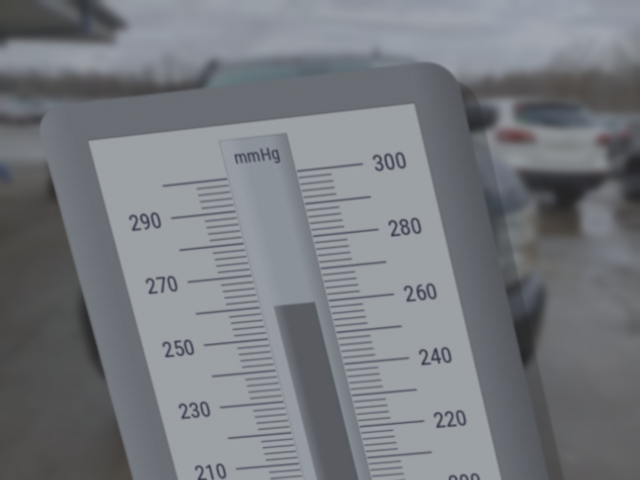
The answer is 260 mmHg
